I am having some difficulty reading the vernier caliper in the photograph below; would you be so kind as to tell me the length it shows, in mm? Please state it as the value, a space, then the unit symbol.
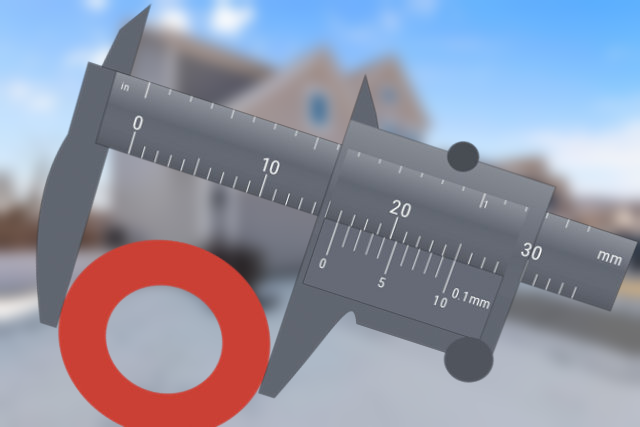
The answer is 16.0 mm
